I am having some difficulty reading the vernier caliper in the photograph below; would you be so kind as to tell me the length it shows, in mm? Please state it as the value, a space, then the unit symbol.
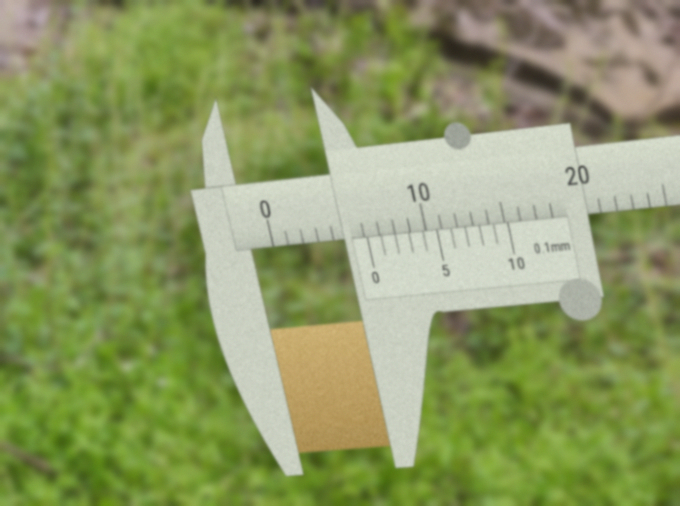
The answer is 6.2 mm
